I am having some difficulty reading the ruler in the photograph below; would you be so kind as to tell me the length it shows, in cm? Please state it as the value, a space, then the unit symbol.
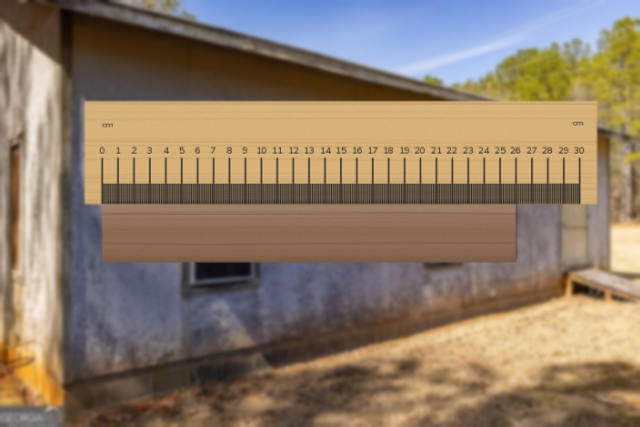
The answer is 26 cm
